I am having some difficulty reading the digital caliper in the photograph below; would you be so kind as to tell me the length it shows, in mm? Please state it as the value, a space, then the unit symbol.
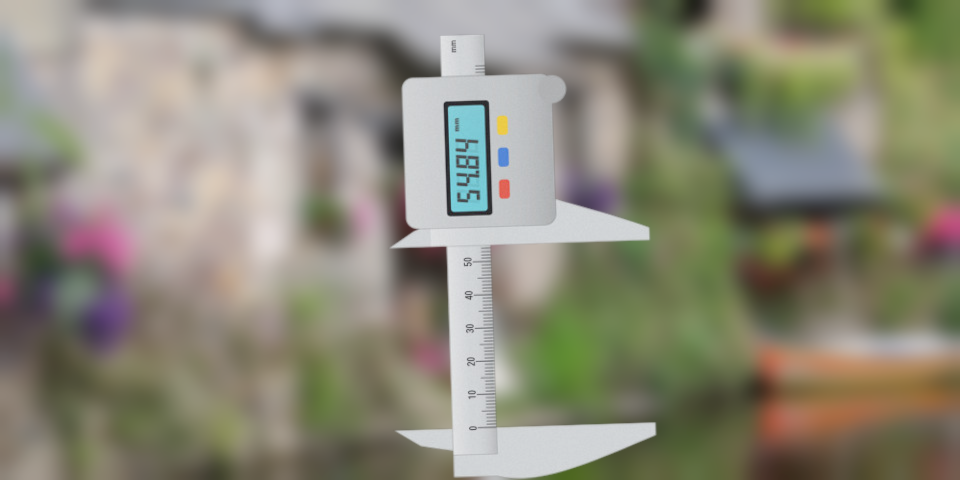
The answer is 54.84 mm
